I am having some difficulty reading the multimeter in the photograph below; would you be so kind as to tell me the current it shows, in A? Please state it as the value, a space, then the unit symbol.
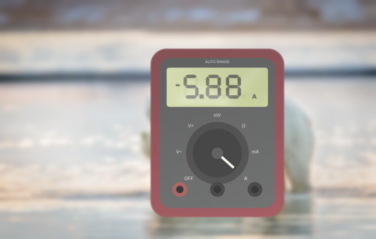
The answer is -5.88 A
